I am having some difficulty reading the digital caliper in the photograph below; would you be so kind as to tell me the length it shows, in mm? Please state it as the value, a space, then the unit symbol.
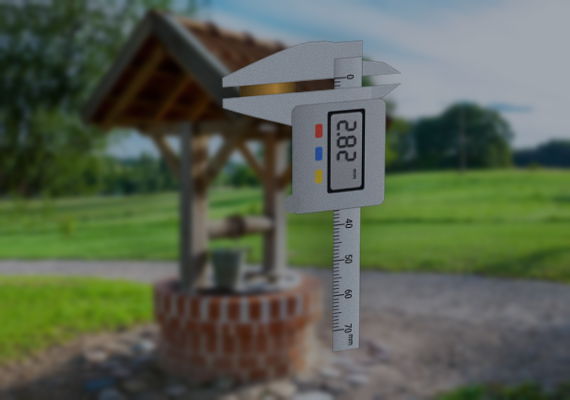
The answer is 2.82 mm
